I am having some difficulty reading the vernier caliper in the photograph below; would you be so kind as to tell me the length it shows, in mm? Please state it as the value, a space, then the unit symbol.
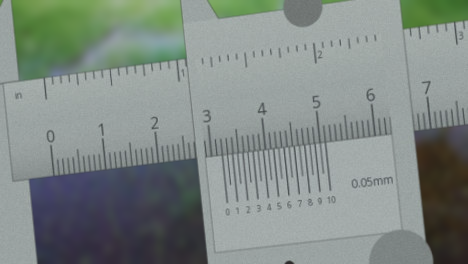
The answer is 32.0 mm
